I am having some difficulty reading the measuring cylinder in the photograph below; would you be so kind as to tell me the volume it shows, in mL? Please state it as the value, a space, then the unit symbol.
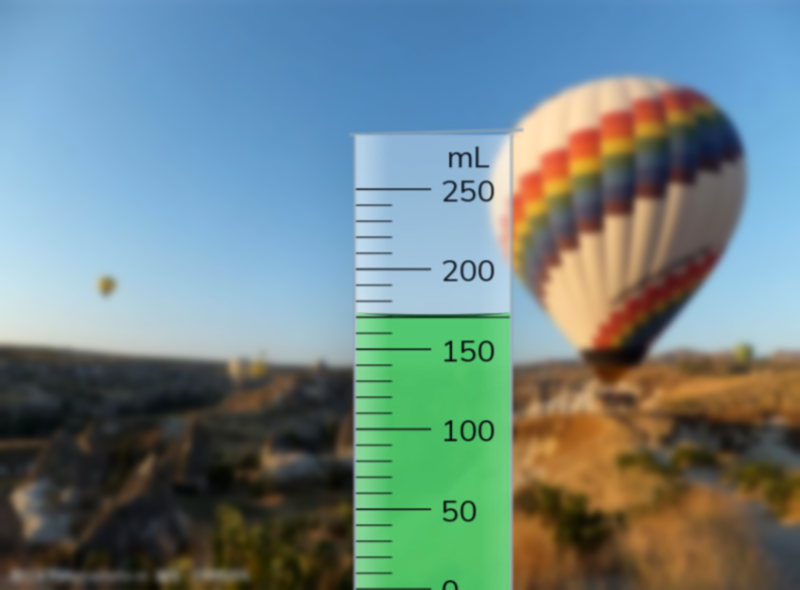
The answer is 170 mL
